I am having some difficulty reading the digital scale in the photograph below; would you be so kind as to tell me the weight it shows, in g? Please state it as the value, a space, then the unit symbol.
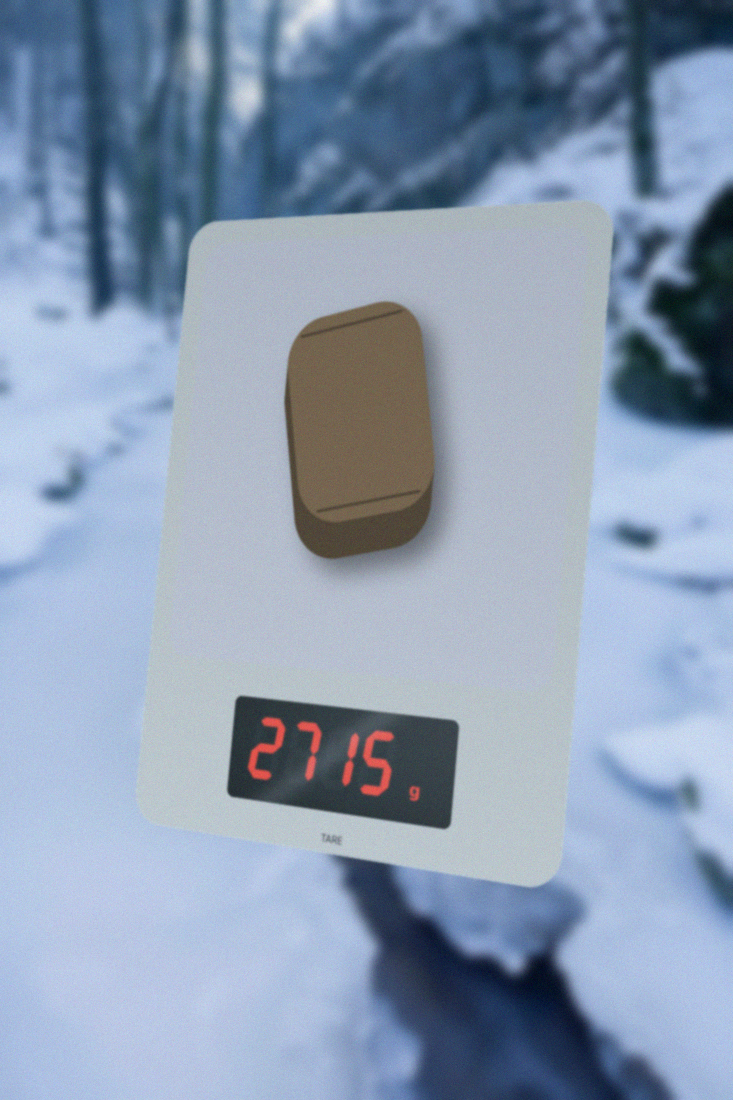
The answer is 2715 g
